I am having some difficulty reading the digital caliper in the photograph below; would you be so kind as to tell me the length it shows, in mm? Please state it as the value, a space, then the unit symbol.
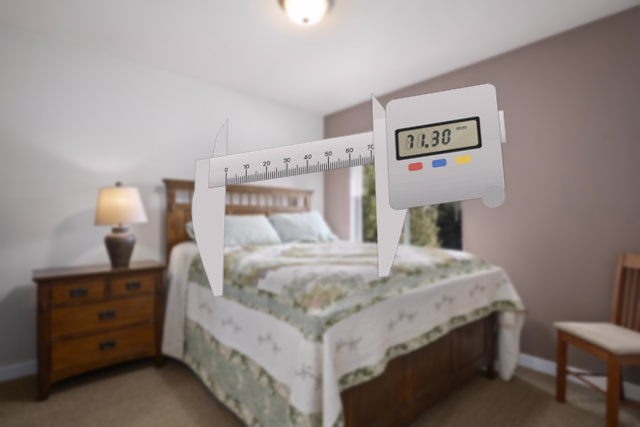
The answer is 71.30 mm
